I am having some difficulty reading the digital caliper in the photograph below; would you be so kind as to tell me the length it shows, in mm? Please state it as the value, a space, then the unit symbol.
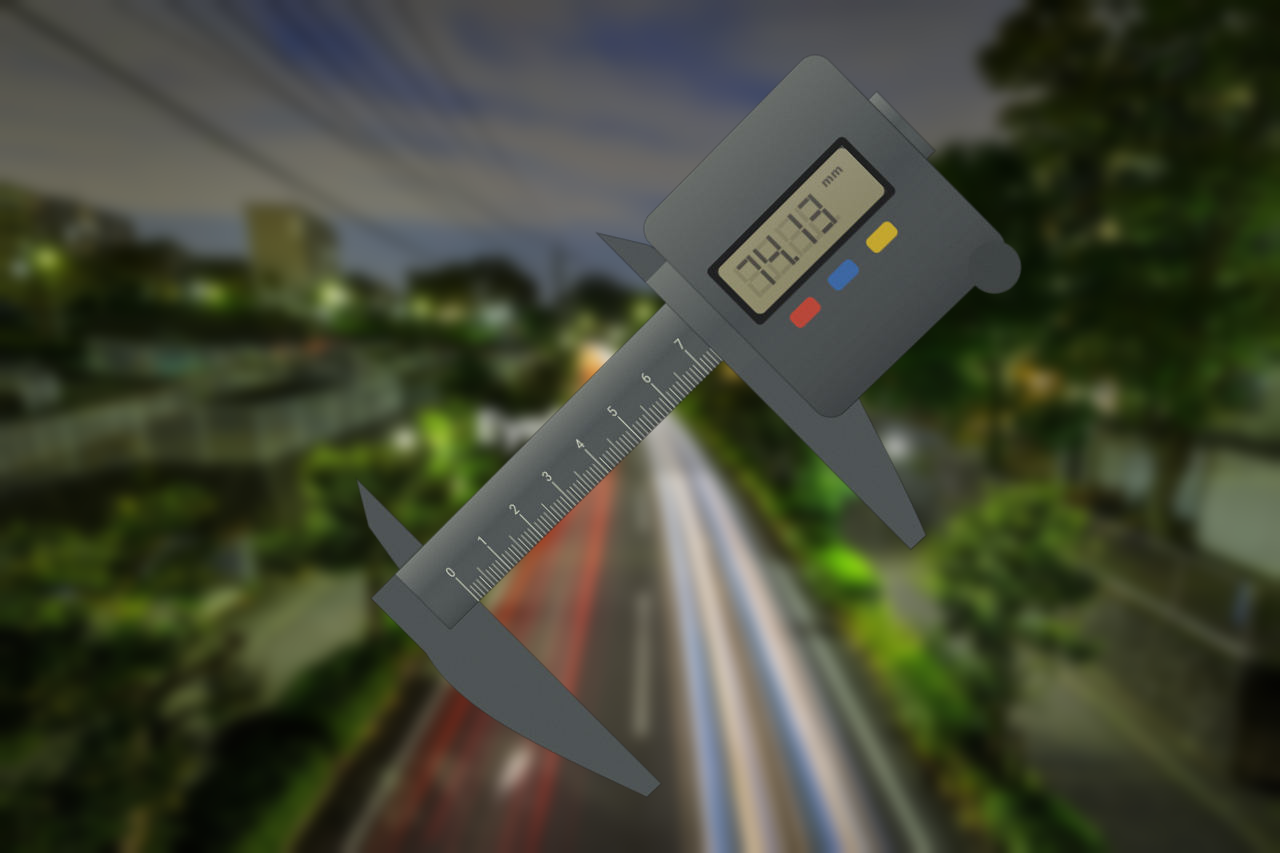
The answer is 74.13 mm
